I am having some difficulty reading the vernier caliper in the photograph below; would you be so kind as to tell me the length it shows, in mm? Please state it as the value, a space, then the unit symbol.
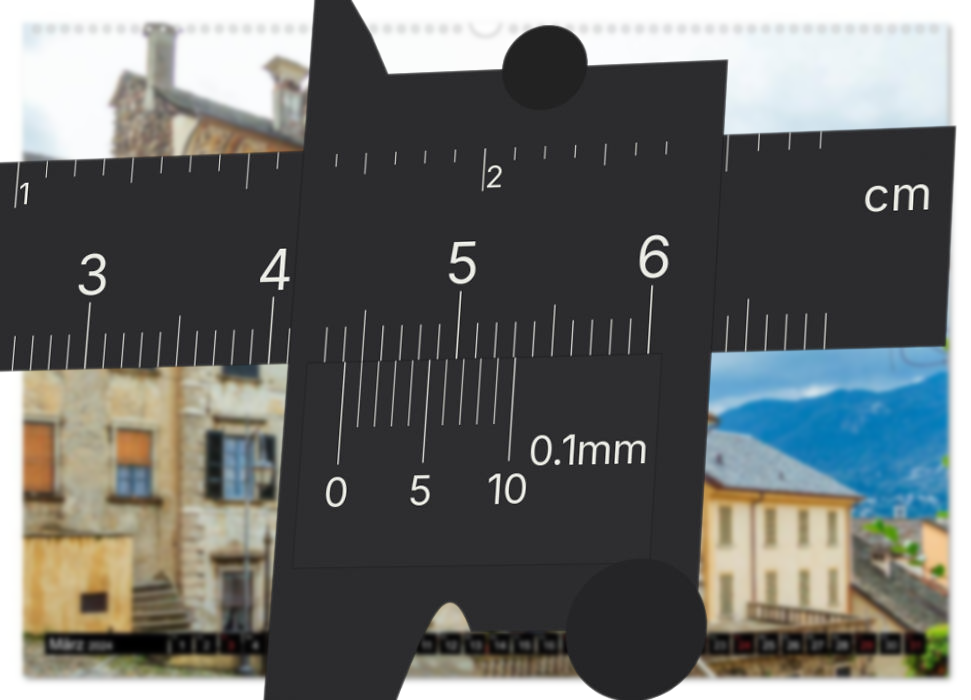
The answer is 44.1 mm
